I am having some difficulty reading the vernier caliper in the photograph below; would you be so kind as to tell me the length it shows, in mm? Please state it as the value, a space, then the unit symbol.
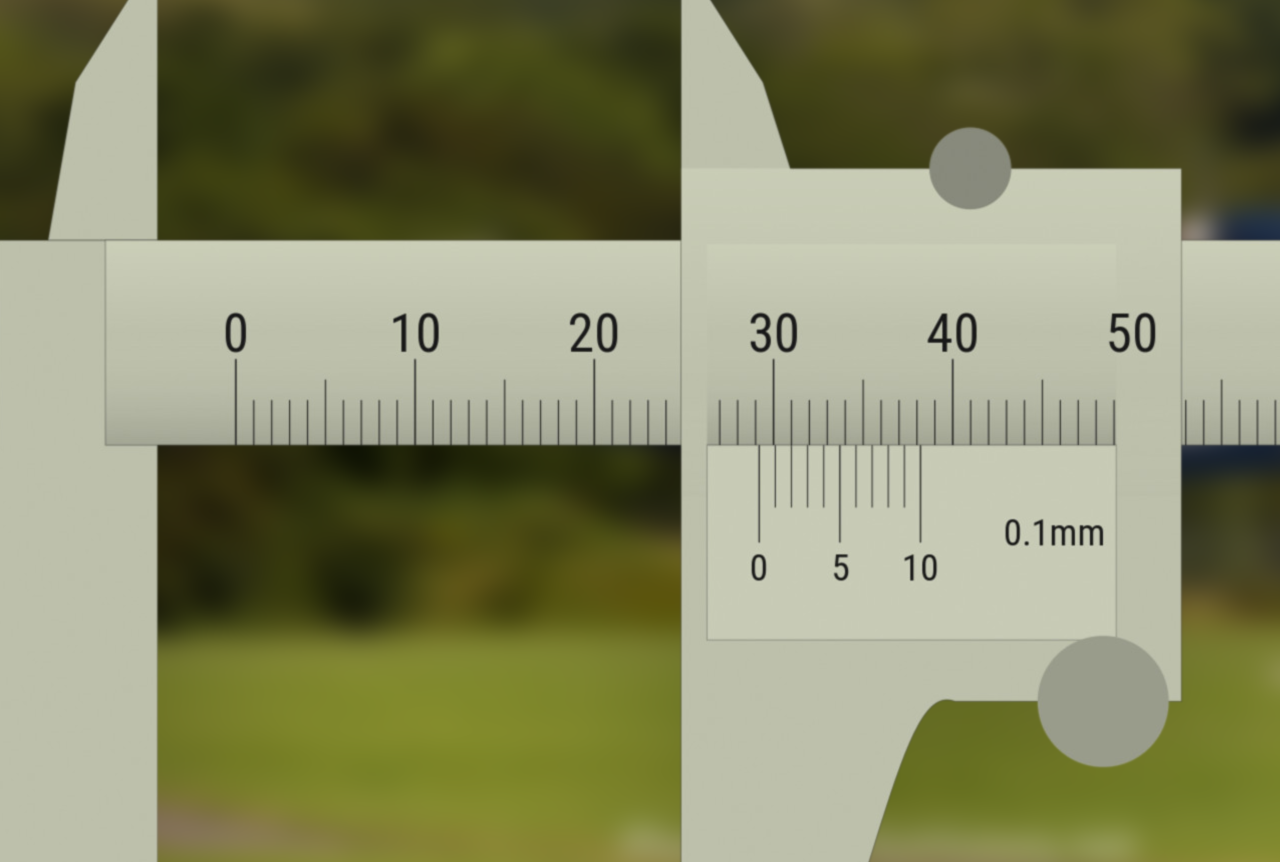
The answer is 29.2 mm
